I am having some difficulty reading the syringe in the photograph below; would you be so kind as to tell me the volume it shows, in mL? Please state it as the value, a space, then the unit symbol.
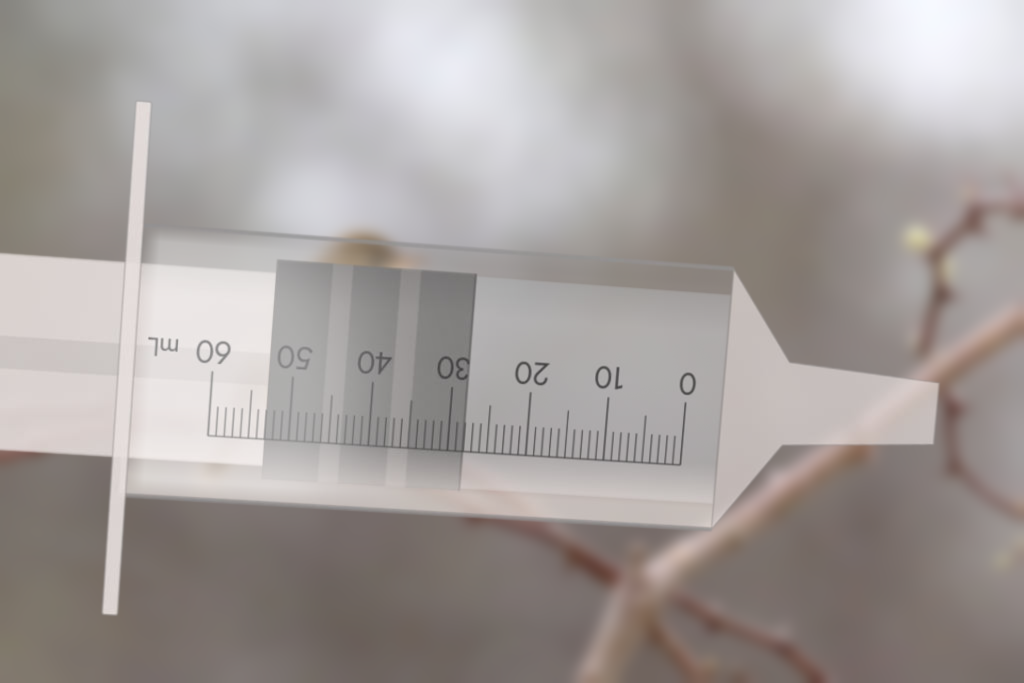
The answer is 28 mL
